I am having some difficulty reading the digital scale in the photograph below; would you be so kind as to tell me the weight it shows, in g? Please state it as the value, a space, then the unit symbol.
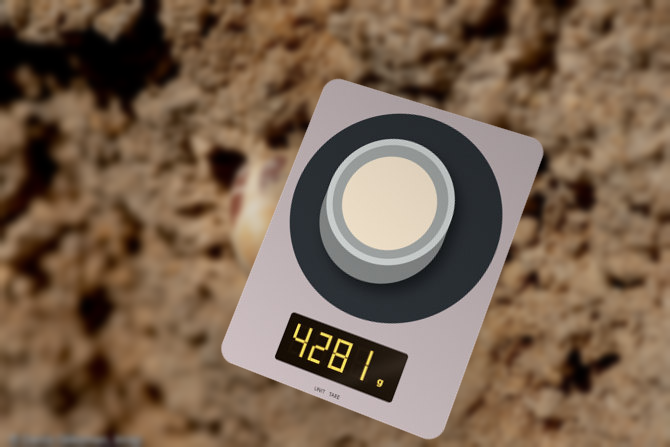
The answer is 4281 g
